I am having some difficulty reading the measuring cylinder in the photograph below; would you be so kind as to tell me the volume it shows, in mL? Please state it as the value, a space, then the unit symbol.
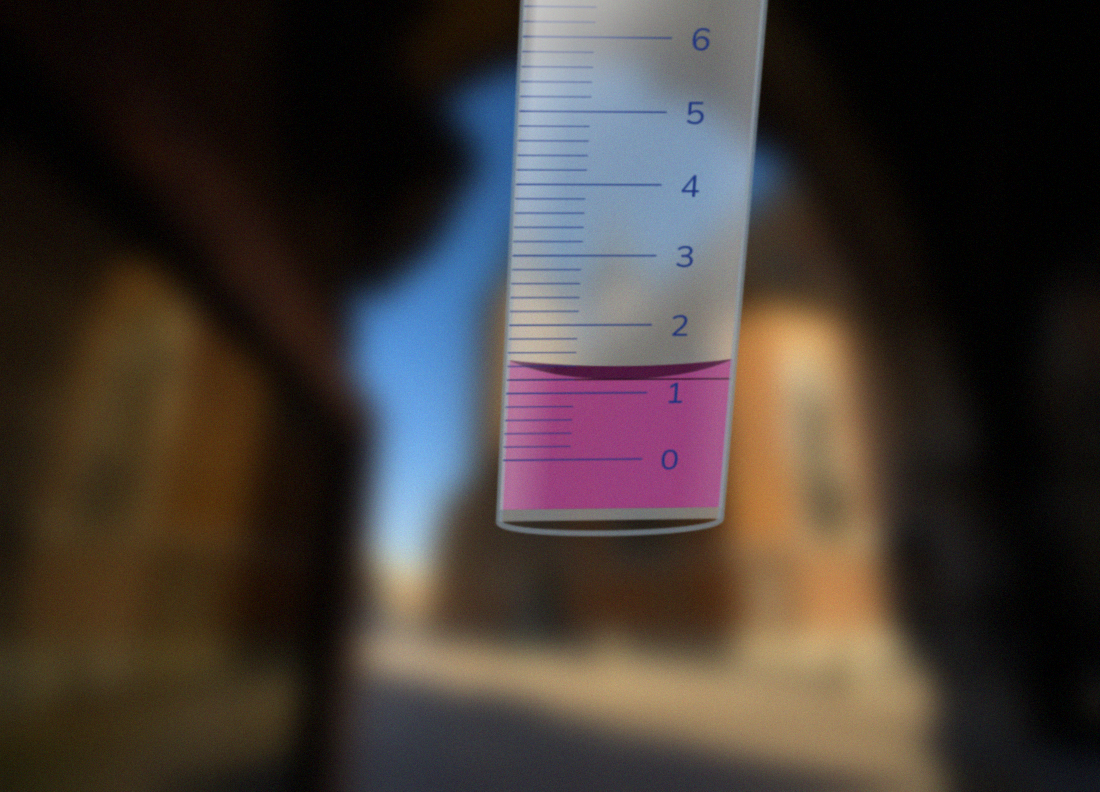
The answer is 1.2 mL
